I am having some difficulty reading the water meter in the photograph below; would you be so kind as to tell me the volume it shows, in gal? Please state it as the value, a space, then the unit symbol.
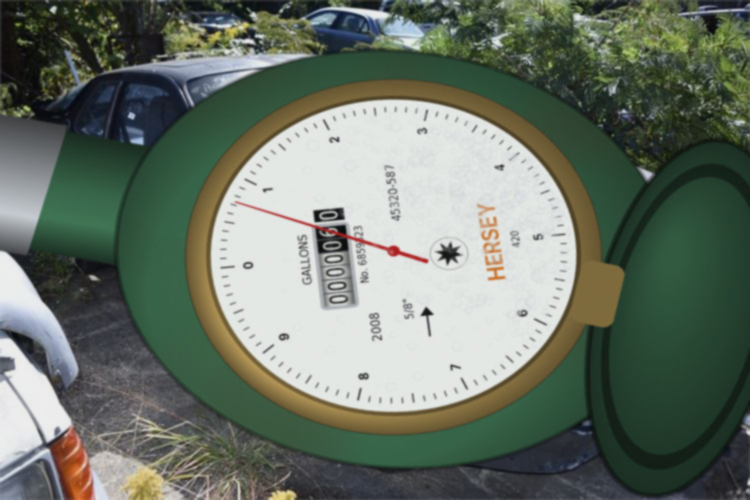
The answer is 60.7 gal
